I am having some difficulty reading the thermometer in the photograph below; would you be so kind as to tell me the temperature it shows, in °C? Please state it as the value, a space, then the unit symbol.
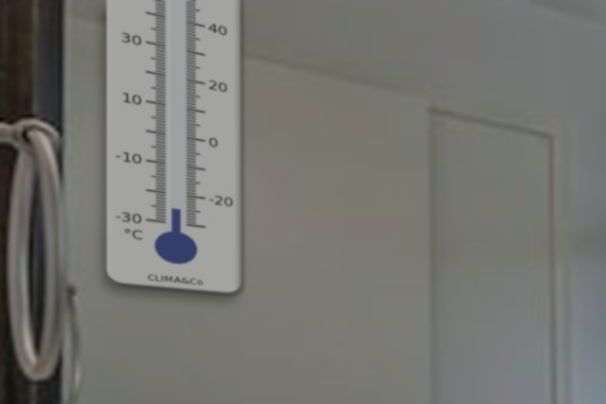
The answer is -25 °C
